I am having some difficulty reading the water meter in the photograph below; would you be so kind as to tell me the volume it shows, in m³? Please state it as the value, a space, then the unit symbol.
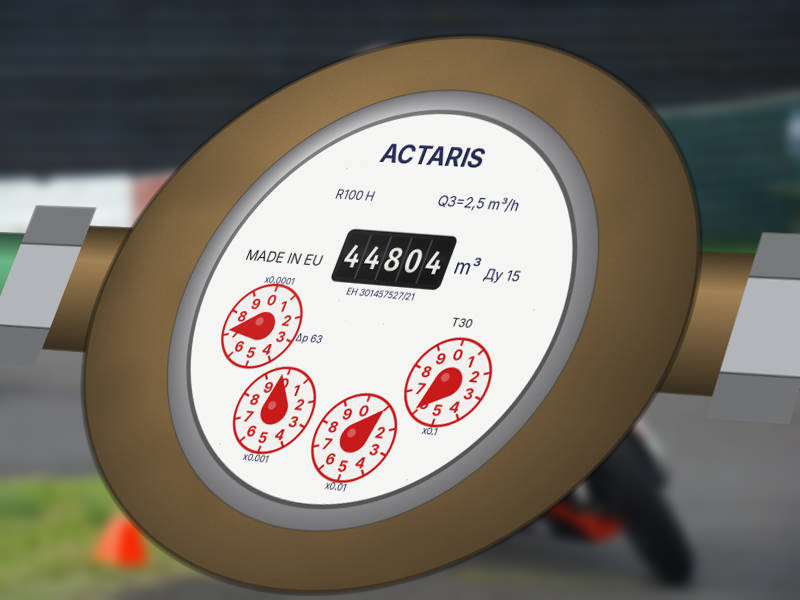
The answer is 44804.6097 m³
